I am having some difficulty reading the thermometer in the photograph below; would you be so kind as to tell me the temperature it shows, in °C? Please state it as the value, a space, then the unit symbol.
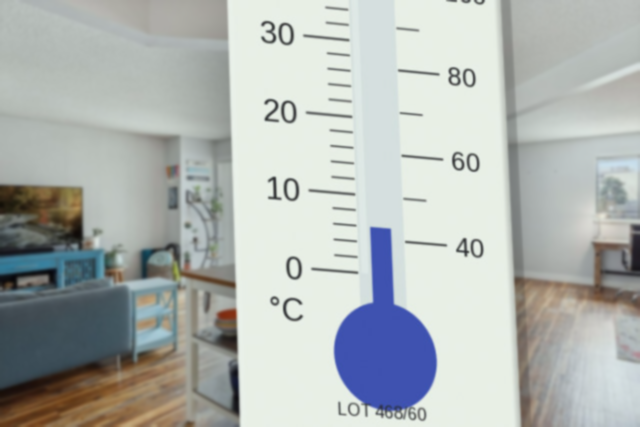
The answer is 6 °C
